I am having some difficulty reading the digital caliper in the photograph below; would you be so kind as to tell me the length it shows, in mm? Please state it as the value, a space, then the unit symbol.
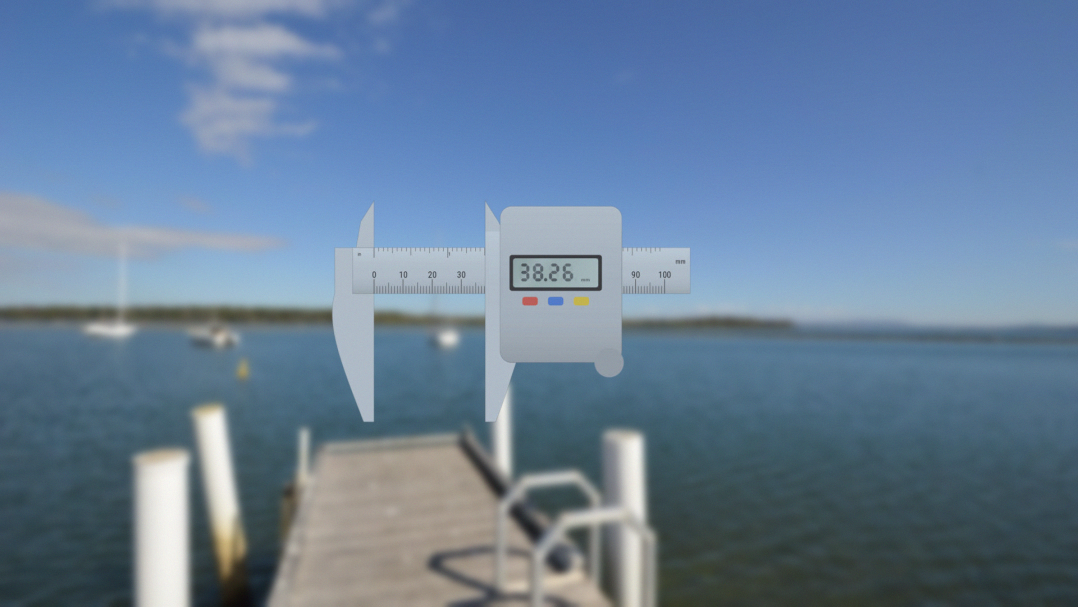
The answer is 38.26 mm
